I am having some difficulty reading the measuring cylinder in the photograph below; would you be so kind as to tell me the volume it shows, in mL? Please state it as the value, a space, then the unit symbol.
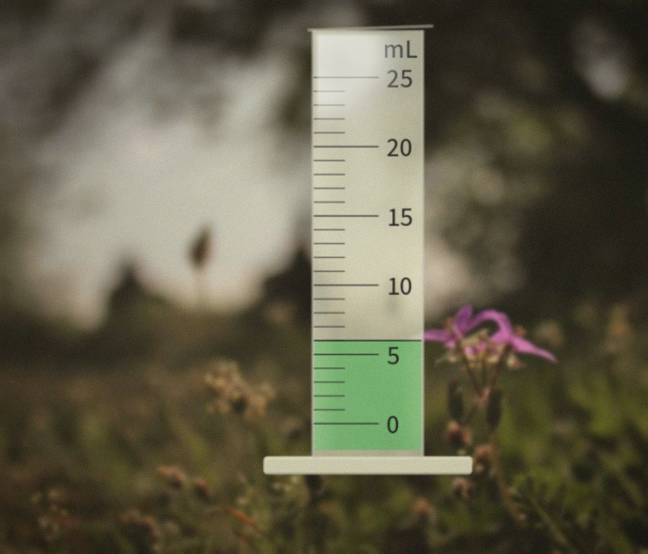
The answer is 6 mL
